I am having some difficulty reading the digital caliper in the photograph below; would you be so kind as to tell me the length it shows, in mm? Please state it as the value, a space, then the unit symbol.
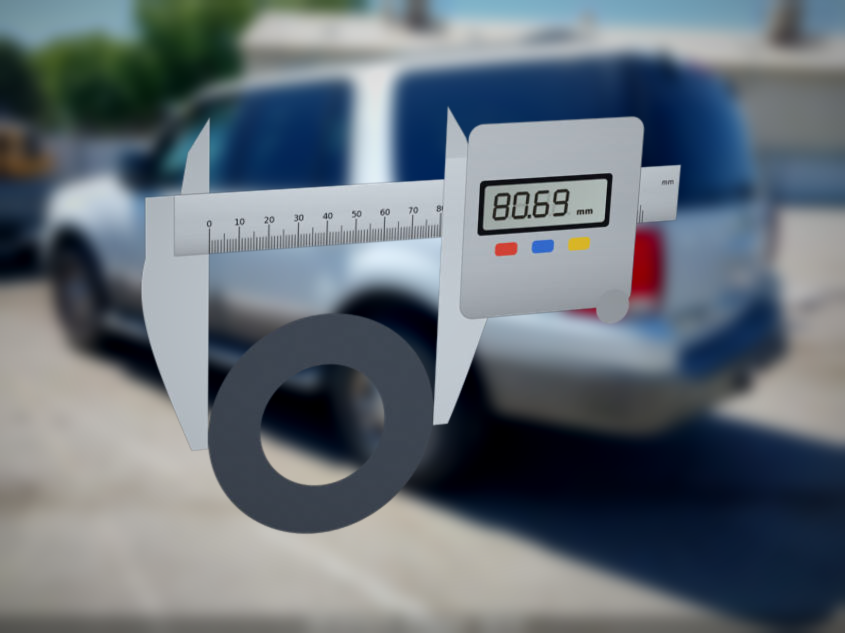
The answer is 80.69 mm
